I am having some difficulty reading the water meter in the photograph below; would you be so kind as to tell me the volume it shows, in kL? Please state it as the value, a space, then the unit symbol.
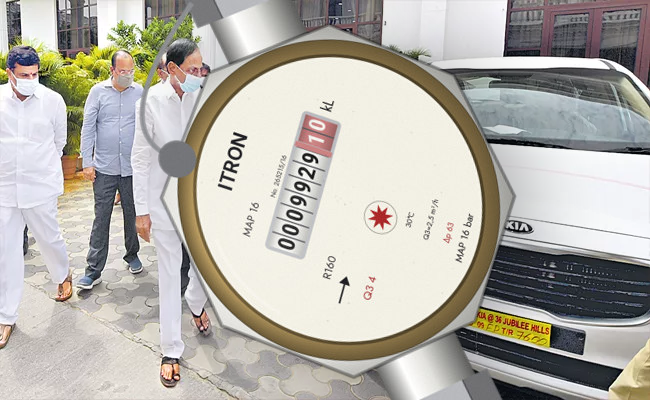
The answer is 9929.10 kL
